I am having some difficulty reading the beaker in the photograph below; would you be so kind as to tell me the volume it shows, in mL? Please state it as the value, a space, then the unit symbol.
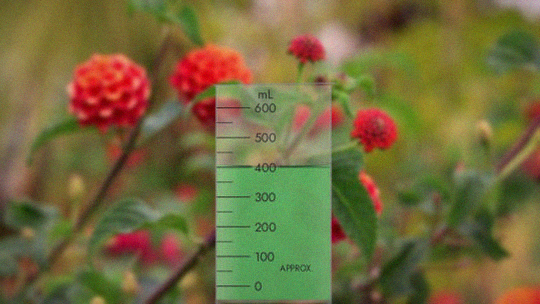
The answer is 400 mL
